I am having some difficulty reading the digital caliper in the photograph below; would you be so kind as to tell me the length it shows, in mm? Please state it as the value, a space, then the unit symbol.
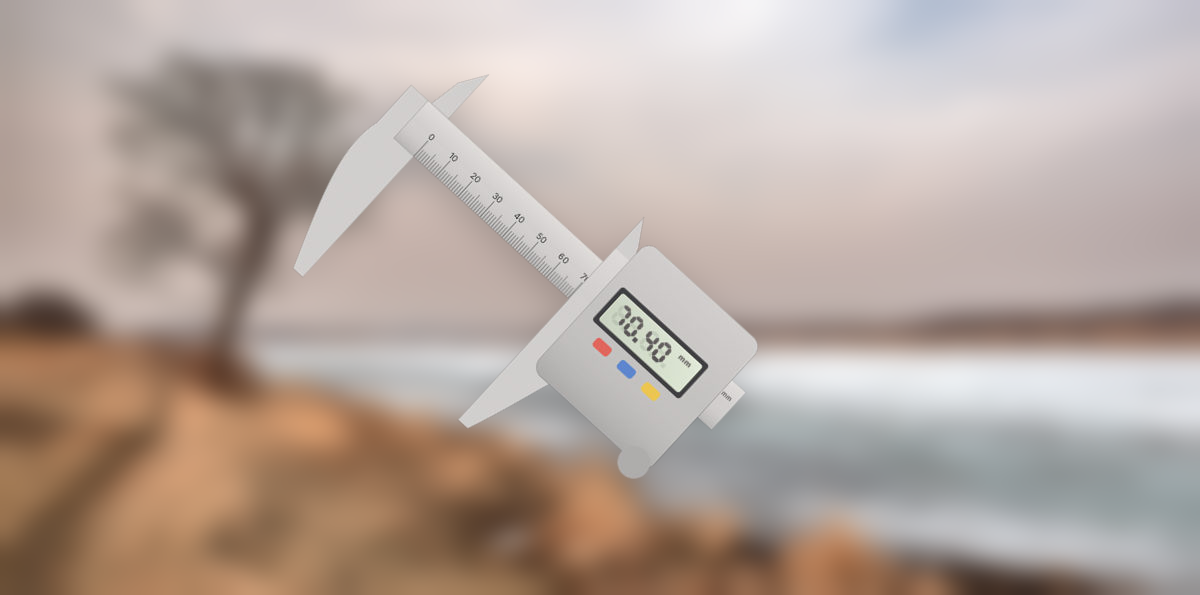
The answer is 70.40 mm
